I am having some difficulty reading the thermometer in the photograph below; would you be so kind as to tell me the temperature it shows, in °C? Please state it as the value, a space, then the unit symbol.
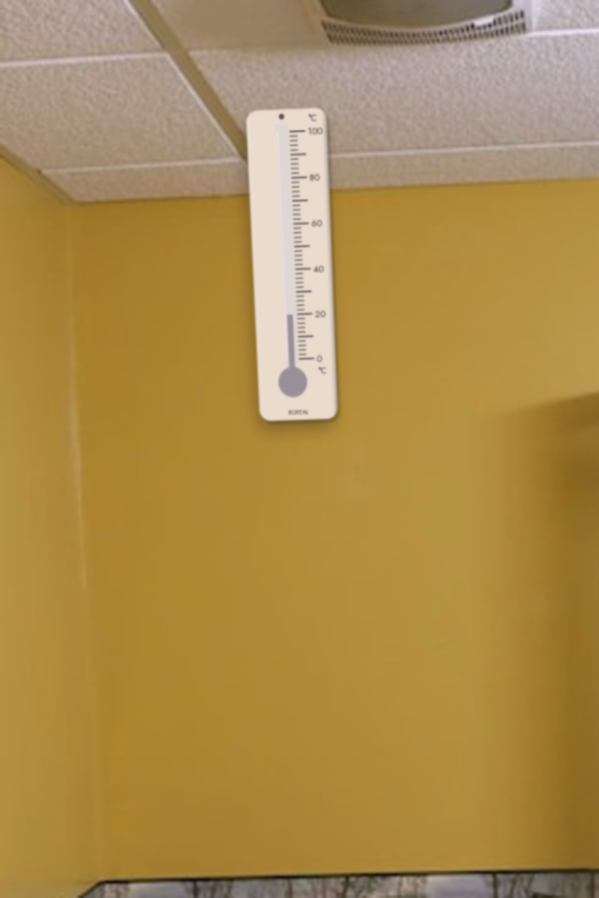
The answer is 20 °C
